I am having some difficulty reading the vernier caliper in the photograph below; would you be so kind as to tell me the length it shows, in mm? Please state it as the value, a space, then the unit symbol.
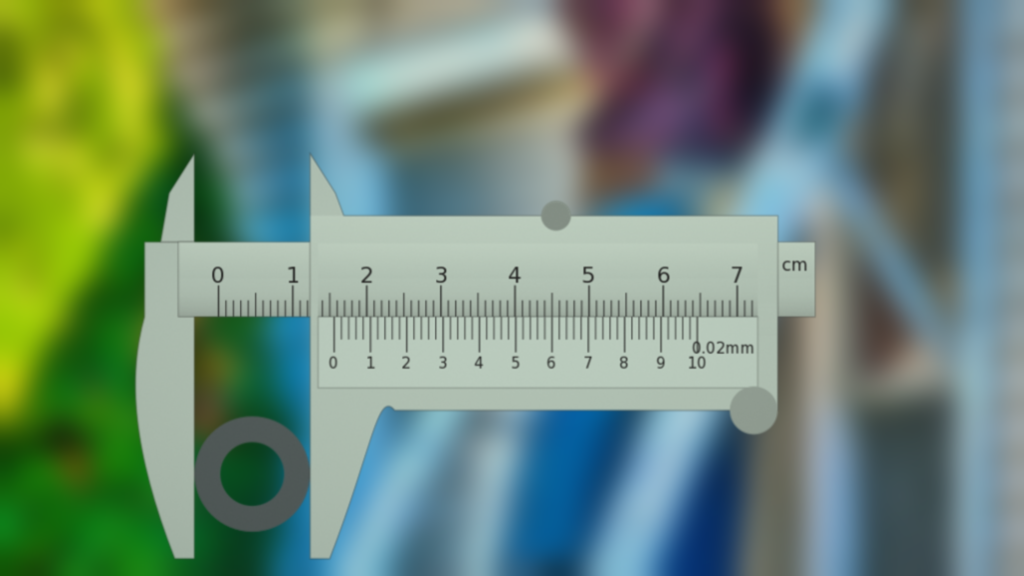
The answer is 15.6 mm
